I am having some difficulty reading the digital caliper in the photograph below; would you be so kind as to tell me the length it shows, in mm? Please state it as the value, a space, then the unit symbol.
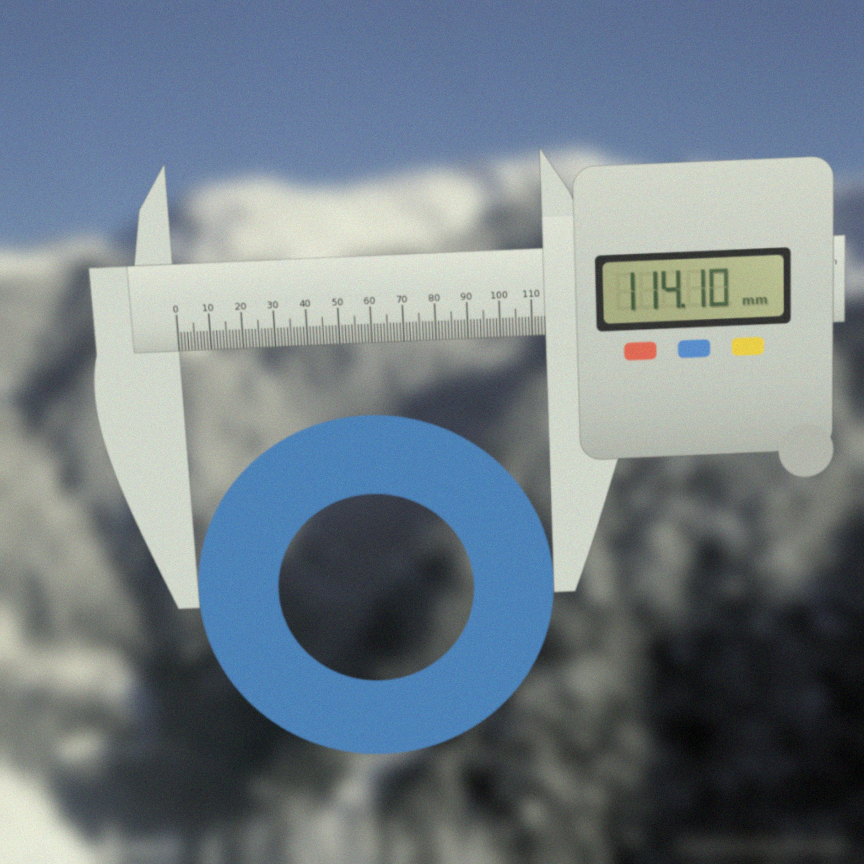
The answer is 114.10 mm
